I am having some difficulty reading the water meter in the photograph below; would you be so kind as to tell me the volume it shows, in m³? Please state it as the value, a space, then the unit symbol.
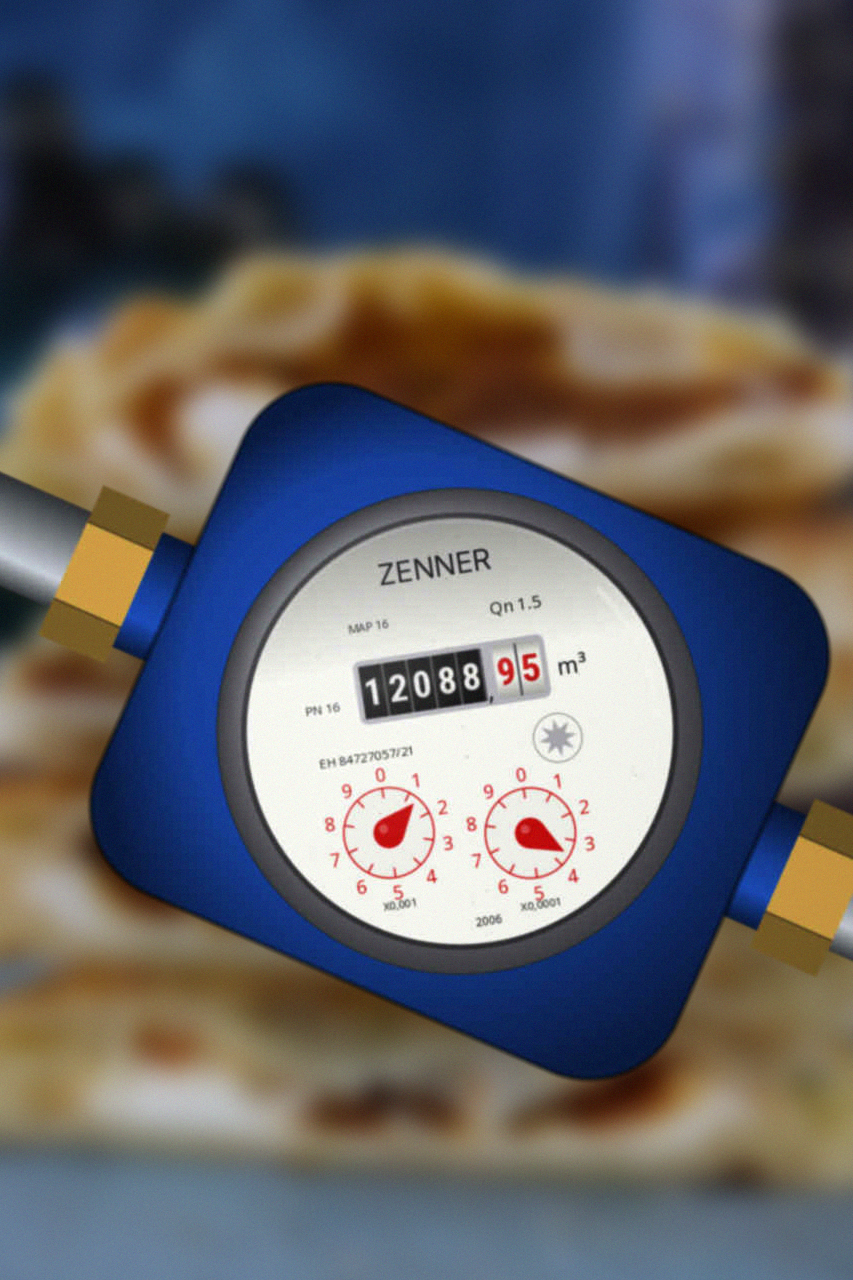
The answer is 12088.9513 m³
